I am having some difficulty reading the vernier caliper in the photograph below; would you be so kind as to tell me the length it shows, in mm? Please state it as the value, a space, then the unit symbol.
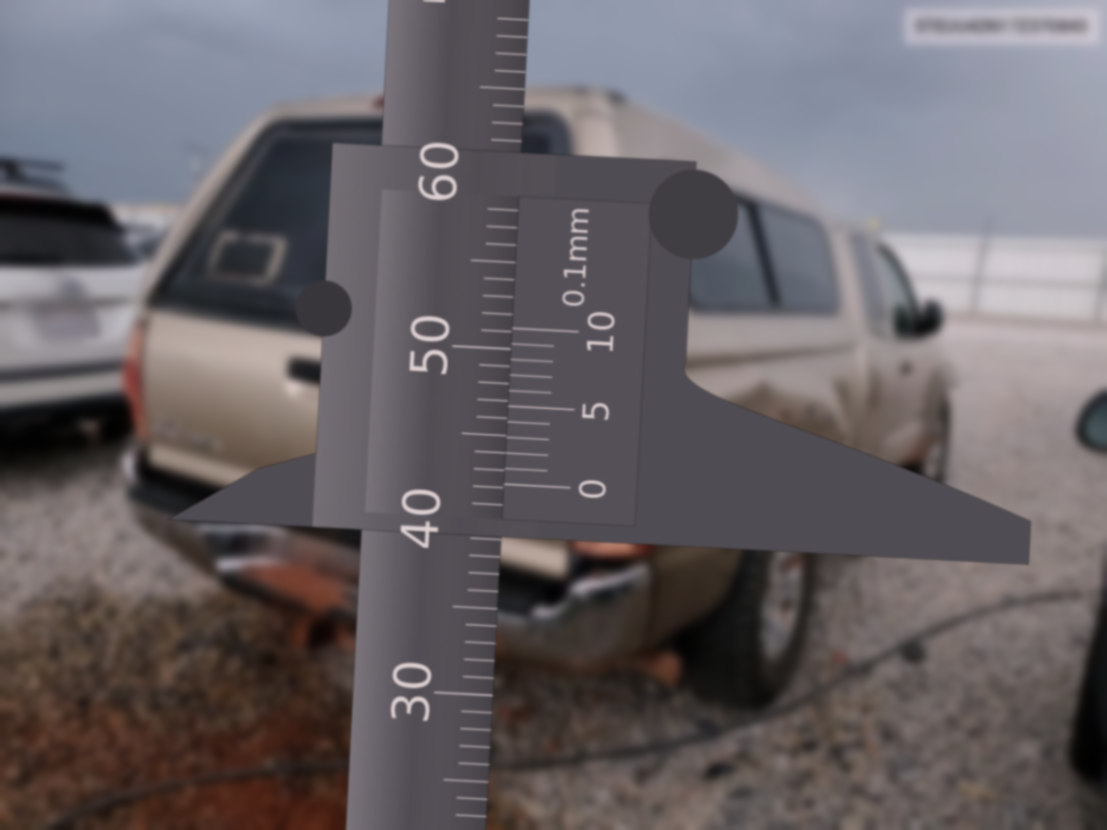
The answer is 42.2 mm
